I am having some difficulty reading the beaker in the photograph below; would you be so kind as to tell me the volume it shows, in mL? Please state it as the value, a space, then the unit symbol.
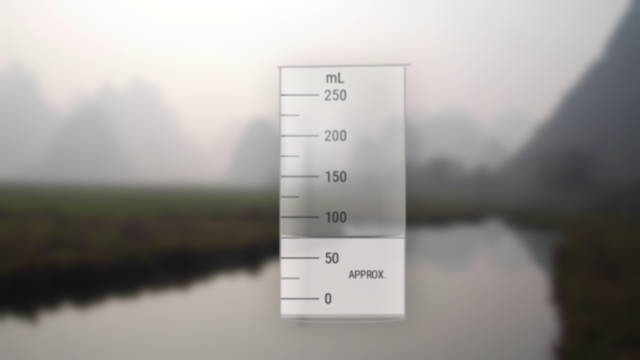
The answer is 75 mL
